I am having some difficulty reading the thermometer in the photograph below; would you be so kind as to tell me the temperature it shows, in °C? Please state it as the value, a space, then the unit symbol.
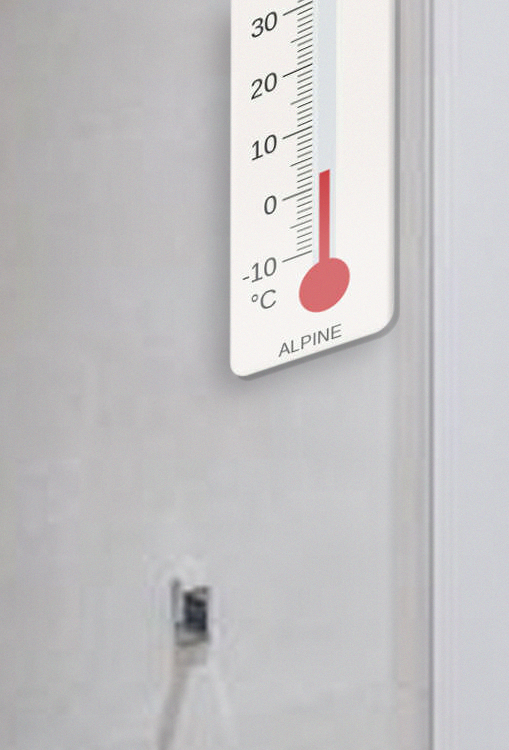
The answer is 2 °C
